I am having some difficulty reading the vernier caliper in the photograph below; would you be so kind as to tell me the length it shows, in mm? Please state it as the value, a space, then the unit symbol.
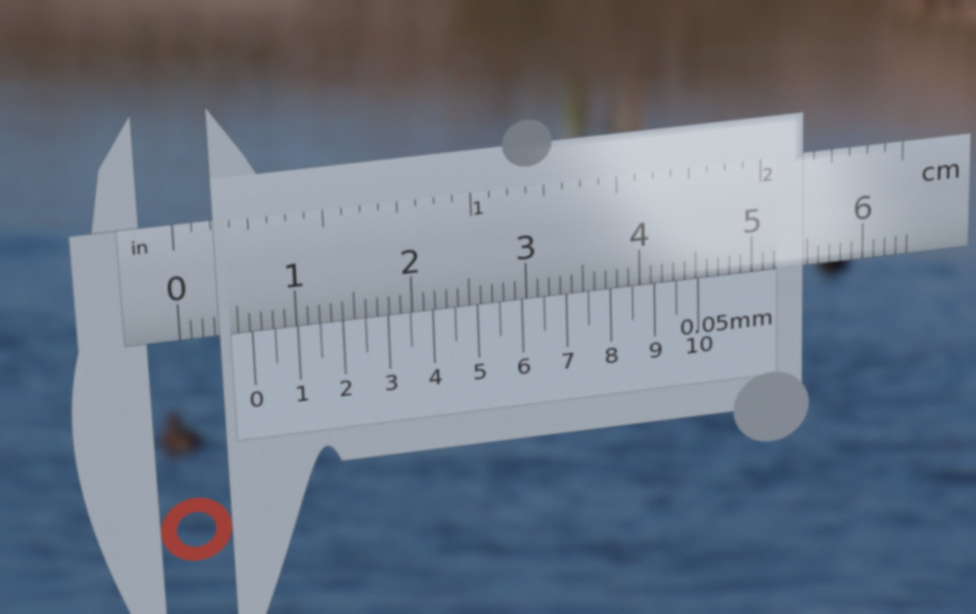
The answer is 6.2 mm
